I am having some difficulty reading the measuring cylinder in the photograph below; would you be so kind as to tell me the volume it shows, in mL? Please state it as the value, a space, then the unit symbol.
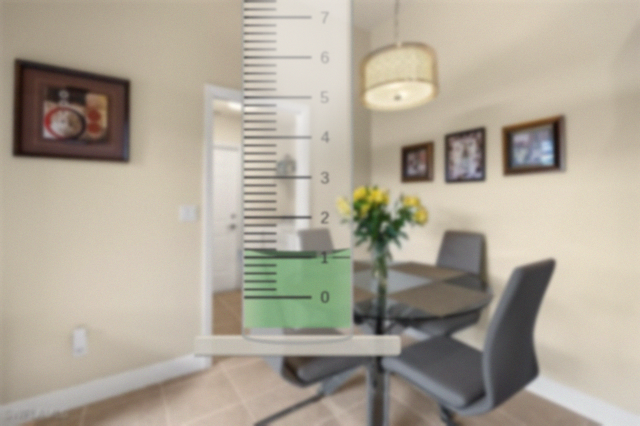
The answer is 1 mL
